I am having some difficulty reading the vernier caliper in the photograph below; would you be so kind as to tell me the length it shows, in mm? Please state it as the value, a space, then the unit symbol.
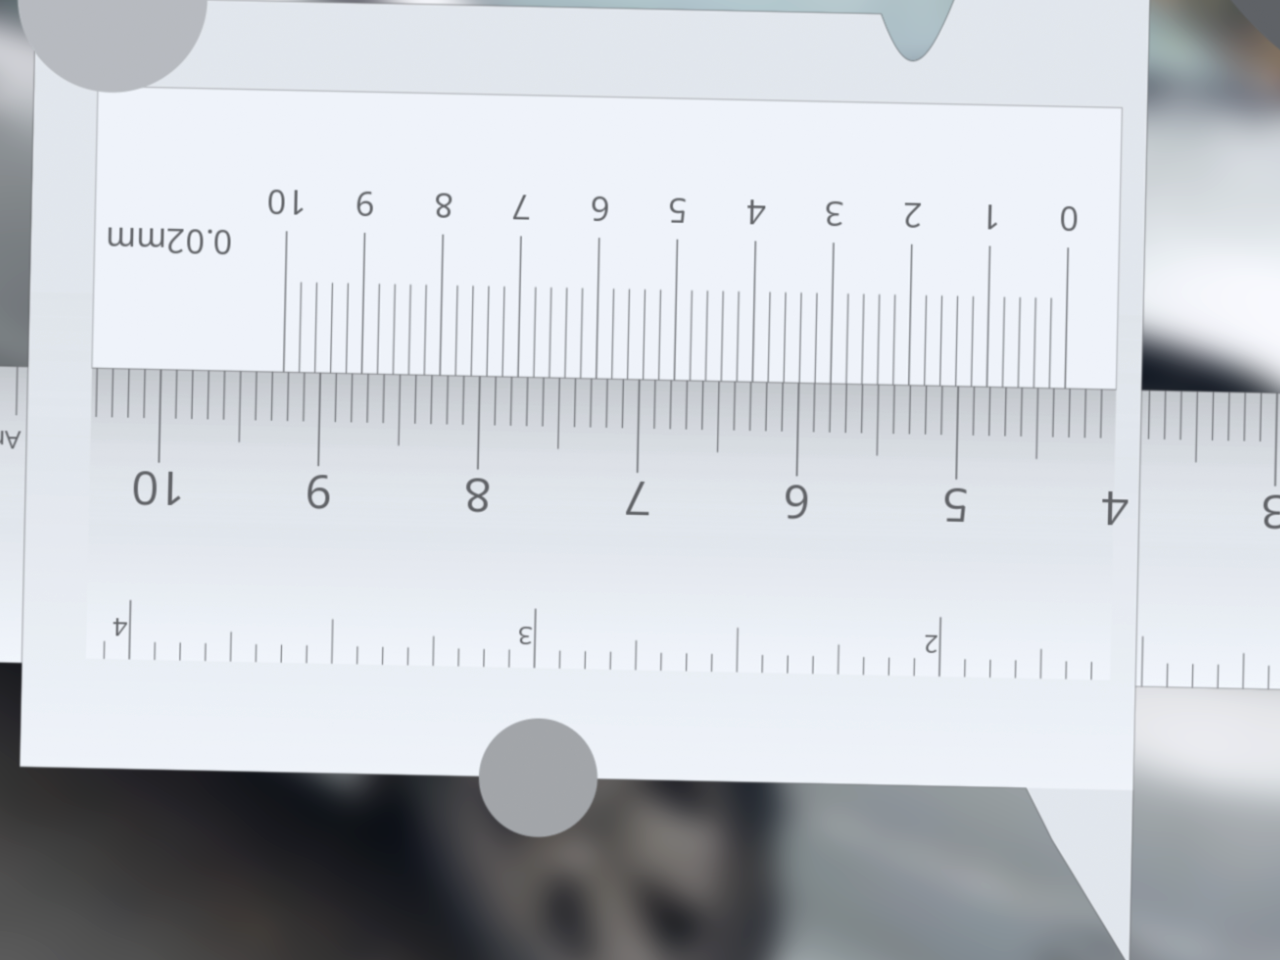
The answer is 43.3 mm
